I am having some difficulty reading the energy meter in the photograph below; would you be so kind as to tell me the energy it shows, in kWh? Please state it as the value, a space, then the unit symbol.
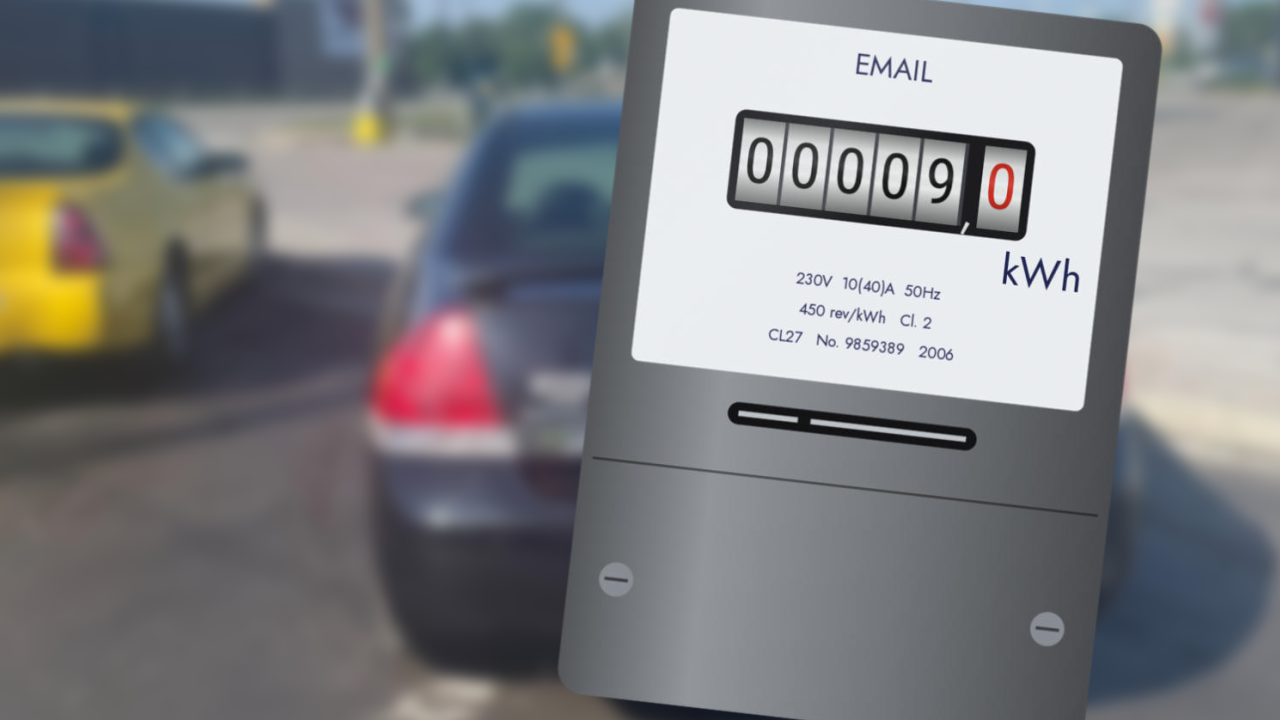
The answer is 9.0 kWh
